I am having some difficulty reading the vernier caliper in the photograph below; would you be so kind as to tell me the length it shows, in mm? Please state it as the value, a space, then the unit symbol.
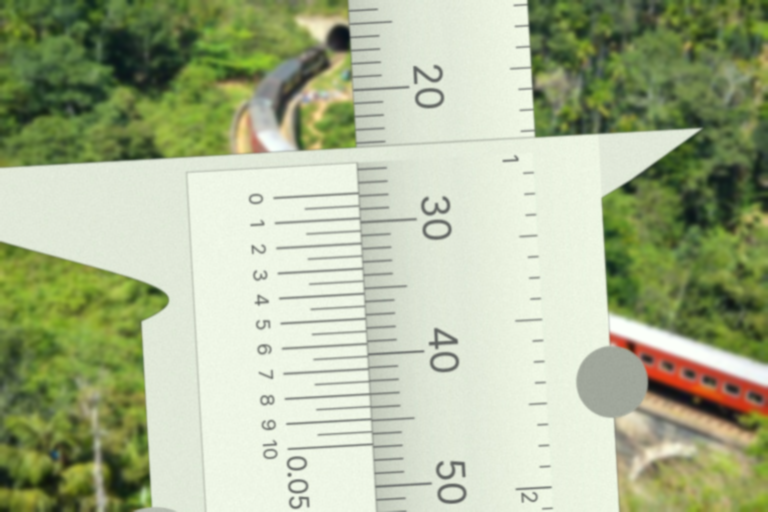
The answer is 27.8 mm
